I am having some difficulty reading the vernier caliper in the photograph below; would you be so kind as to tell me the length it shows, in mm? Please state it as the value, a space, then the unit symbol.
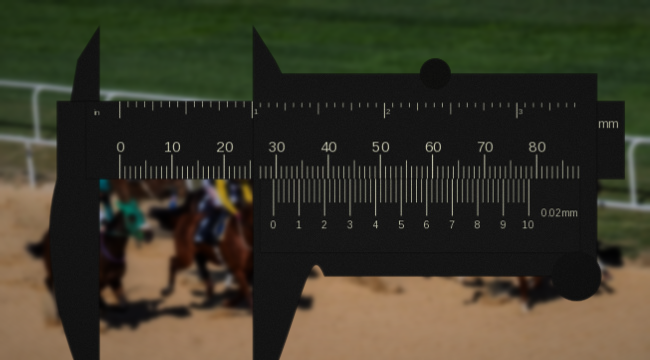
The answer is 29.5 mm
